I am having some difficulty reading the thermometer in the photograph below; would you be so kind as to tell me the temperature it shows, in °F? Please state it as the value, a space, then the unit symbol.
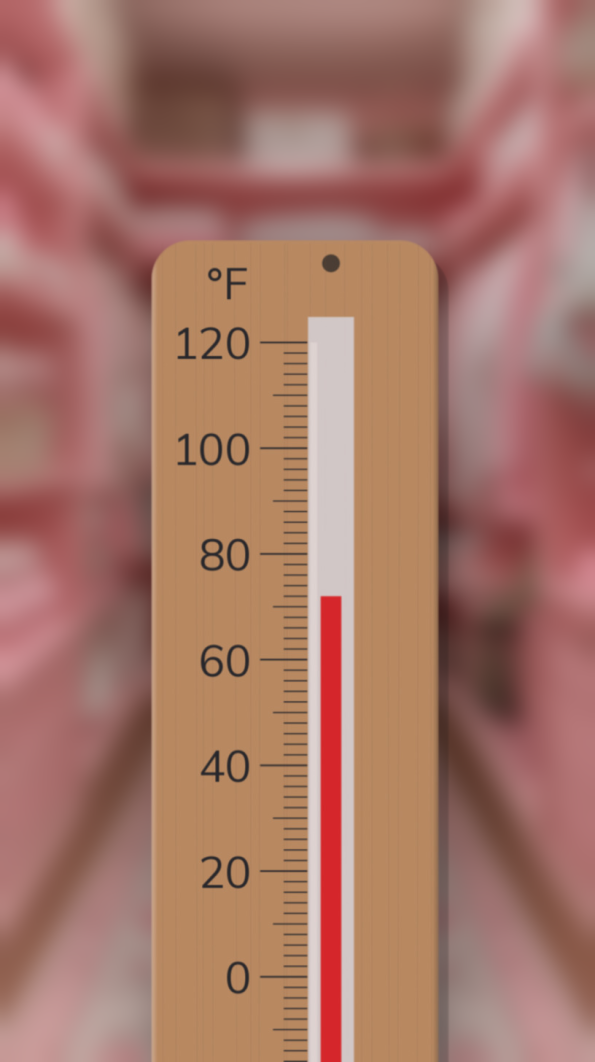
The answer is 72 °F
